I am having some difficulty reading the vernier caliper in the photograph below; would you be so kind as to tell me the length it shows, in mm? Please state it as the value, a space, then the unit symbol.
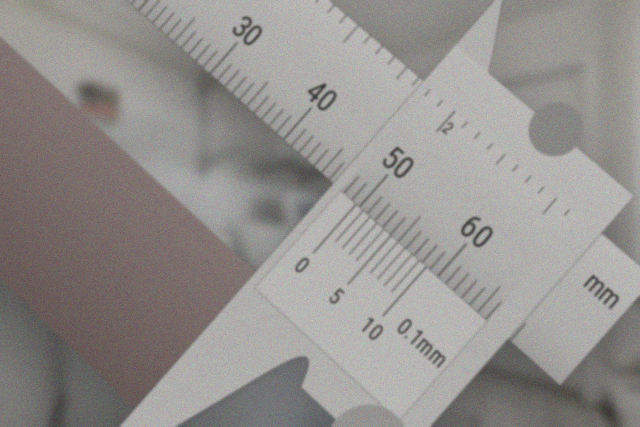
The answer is 49.6 mm
